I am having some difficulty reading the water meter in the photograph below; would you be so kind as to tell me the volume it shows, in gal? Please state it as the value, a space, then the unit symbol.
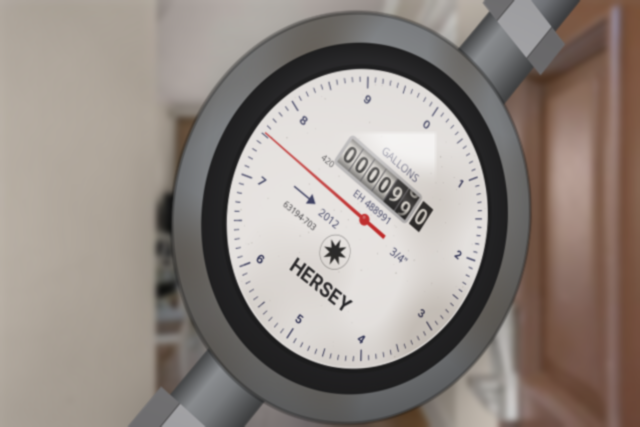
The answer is 987.5 gal
